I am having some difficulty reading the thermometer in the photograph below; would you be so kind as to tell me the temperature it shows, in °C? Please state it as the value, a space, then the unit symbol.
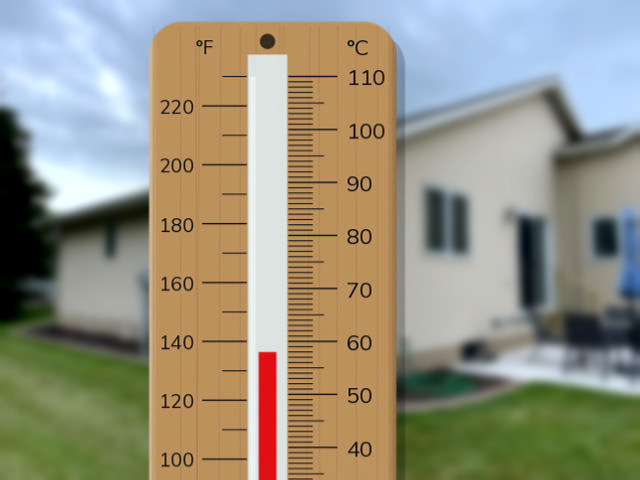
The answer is 58 °C
